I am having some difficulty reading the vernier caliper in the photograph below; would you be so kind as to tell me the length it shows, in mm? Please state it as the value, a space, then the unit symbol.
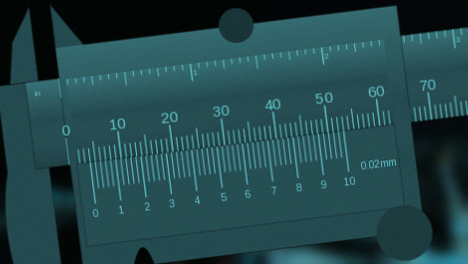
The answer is 4.0 mm
